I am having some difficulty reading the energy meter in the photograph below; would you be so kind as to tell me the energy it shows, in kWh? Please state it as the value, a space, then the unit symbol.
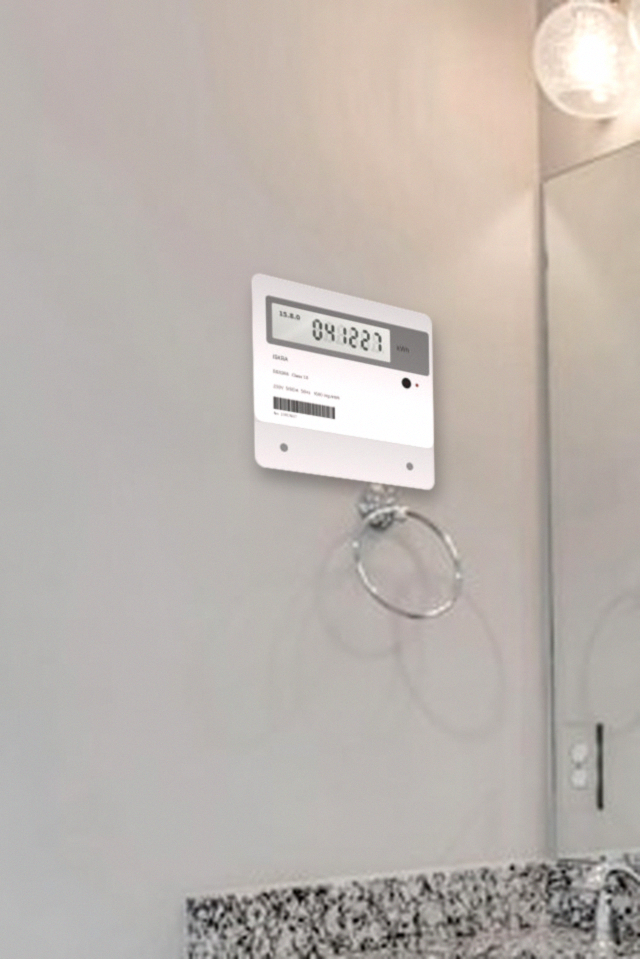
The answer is 41227 kWh
